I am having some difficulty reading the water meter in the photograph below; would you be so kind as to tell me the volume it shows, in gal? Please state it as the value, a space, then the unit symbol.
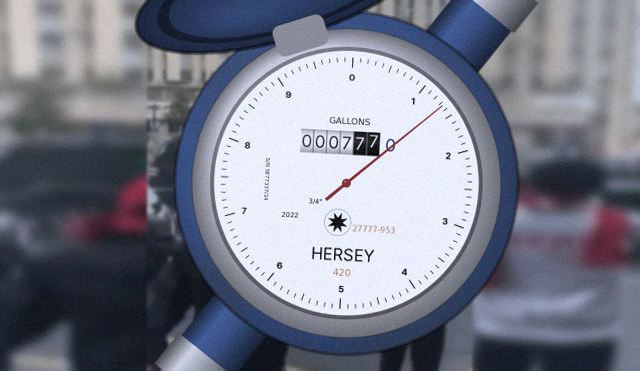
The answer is 7771.3 gal
